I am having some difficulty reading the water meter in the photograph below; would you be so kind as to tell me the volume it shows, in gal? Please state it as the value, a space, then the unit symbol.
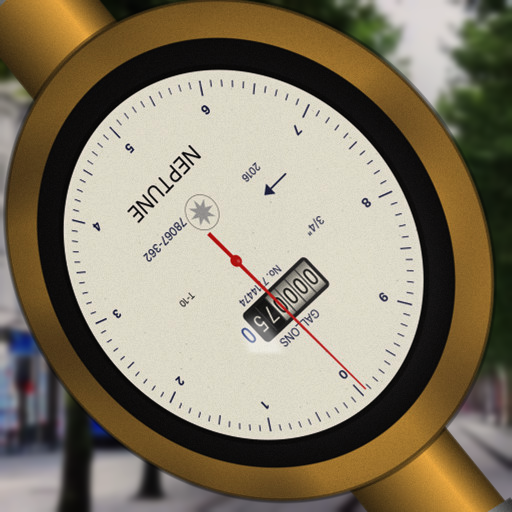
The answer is 749.9 gal
